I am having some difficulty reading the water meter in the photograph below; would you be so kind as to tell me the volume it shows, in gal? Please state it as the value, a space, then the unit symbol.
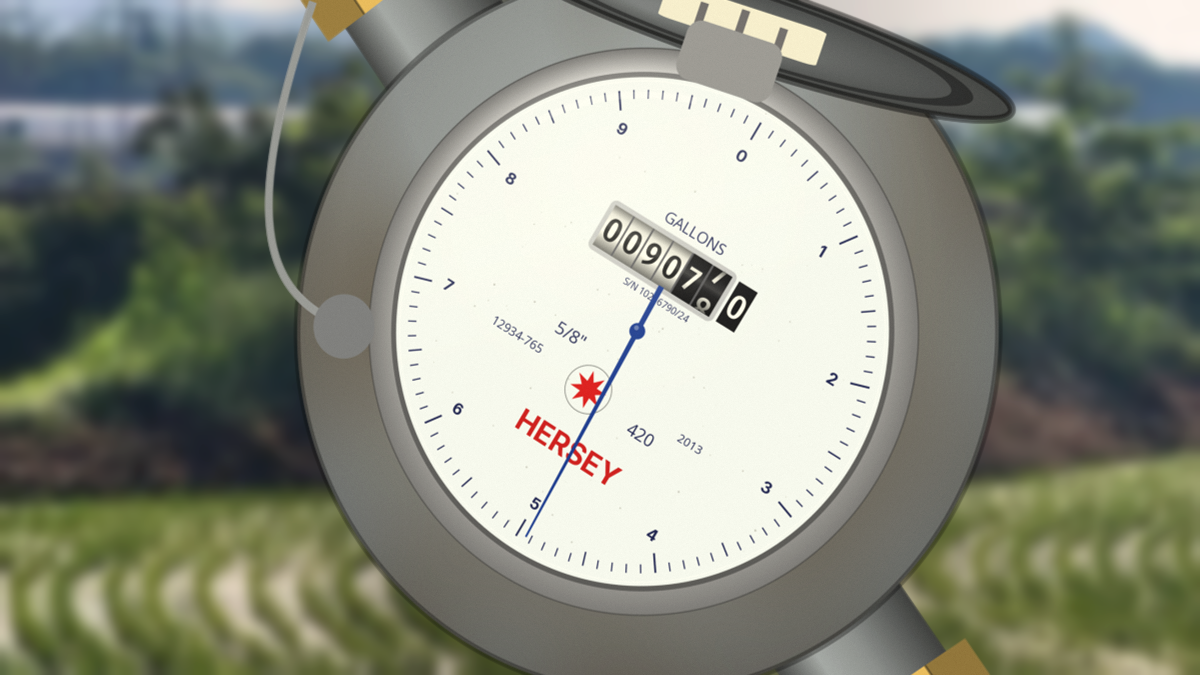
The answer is 90774.9 gal
